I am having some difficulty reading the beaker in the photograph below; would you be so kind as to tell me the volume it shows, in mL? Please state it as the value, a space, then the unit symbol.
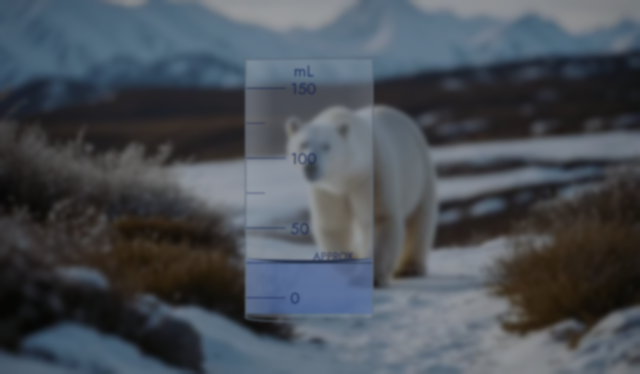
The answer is 25 mL
